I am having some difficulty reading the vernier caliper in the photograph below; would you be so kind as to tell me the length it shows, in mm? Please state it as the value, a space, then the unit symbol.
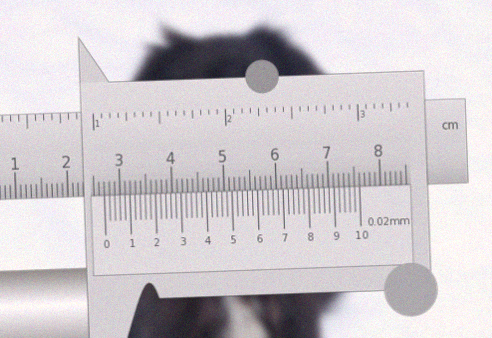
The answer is 27.0 mm
